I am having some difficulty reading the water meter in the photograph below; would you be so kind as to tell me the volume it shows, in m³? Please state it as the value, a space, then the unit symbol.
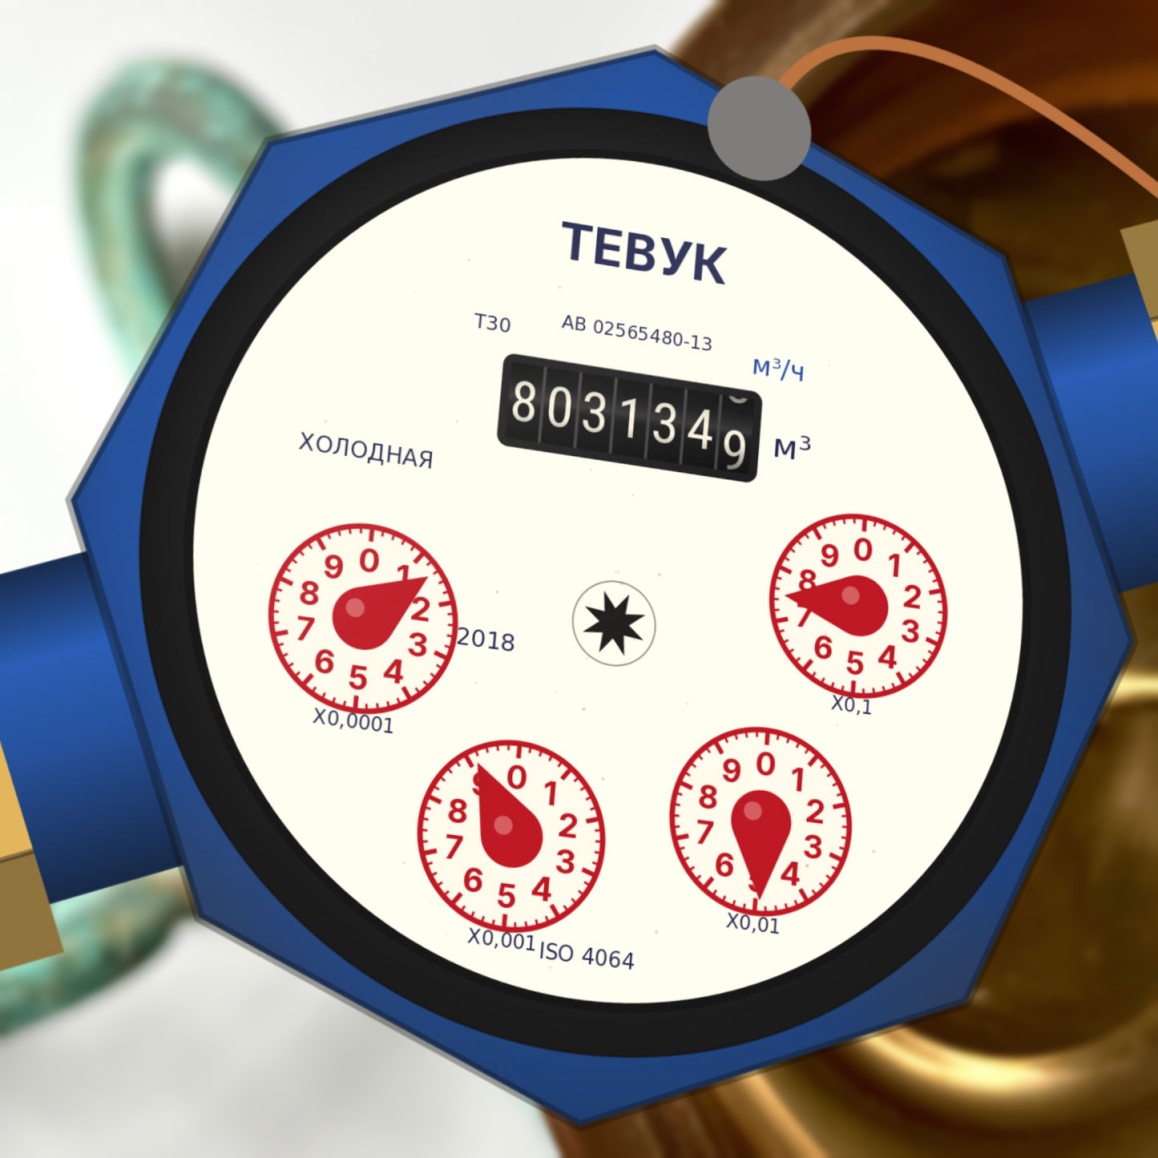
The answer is 8031348.7491 m³
